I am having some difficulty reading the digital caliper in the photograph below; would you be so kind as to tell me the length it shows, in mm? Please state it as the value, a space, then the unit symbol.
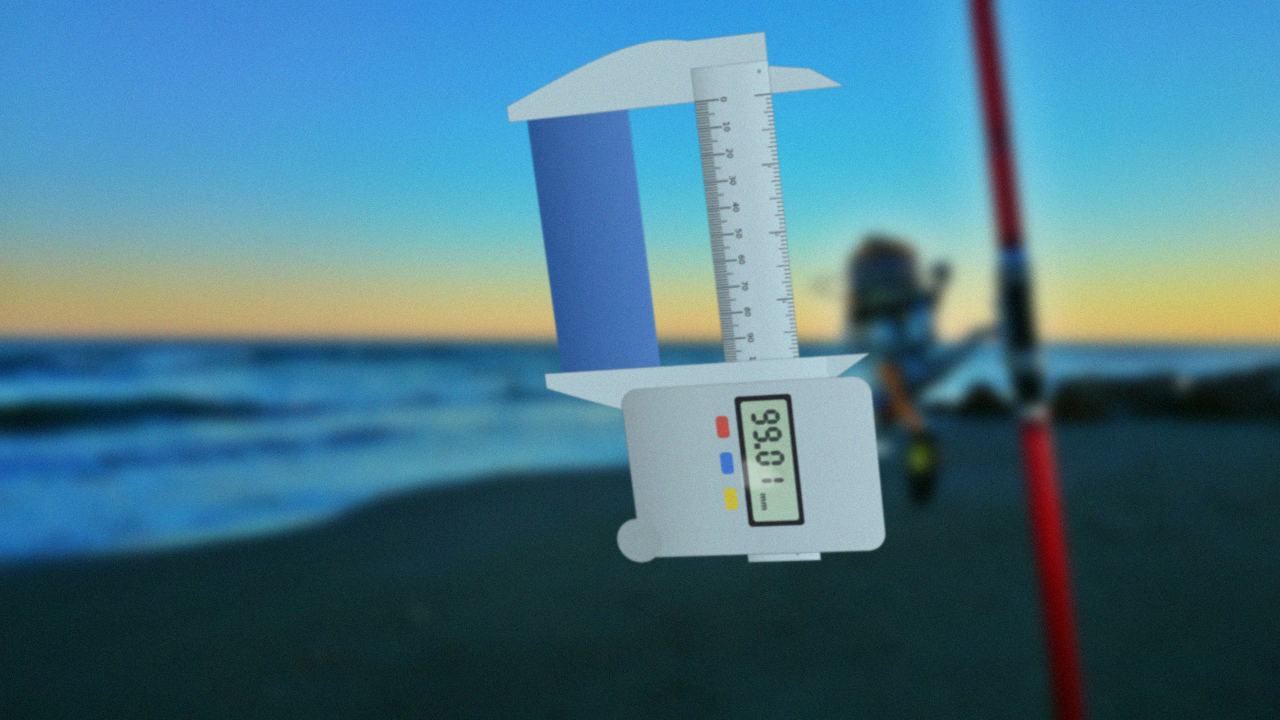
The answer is 99.01 mm
